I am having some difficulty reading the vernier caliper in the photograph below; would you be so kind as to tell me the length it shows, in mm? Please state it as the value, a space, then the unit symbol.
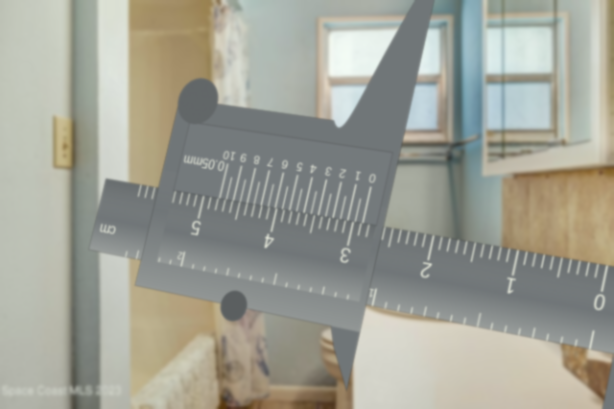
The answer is 28.8 mm
